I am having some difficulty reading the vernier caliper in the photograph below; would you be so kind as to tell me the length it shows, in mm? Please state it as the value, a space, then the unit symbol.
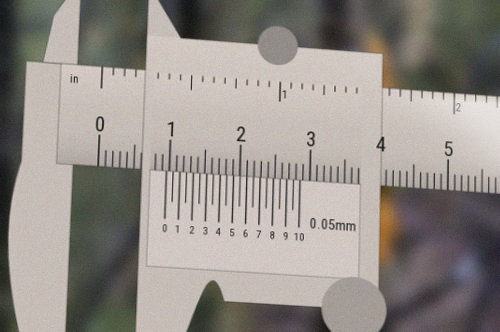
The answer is 9.6 mm
